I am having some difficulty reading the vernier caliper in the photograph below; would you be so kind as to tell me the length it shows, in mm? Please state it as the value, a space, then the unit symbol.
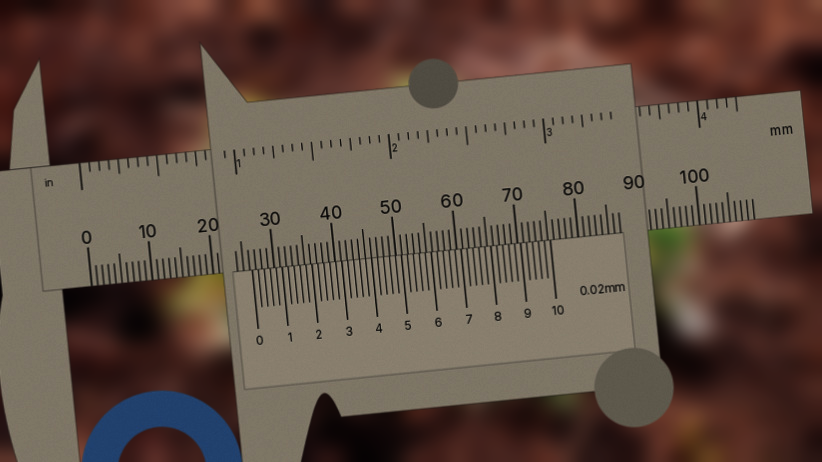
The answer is 26.4 mm
